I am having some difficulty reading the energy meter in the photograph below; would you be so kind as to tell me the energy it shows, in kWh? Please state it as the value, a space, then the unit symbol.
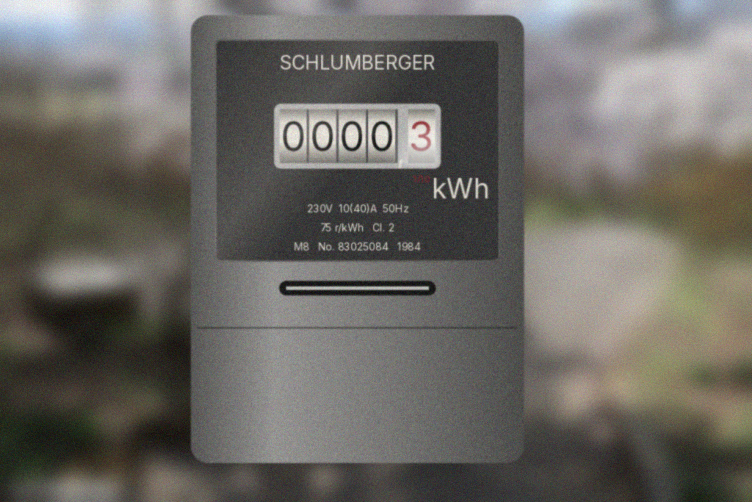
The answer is 0.3 kWh
